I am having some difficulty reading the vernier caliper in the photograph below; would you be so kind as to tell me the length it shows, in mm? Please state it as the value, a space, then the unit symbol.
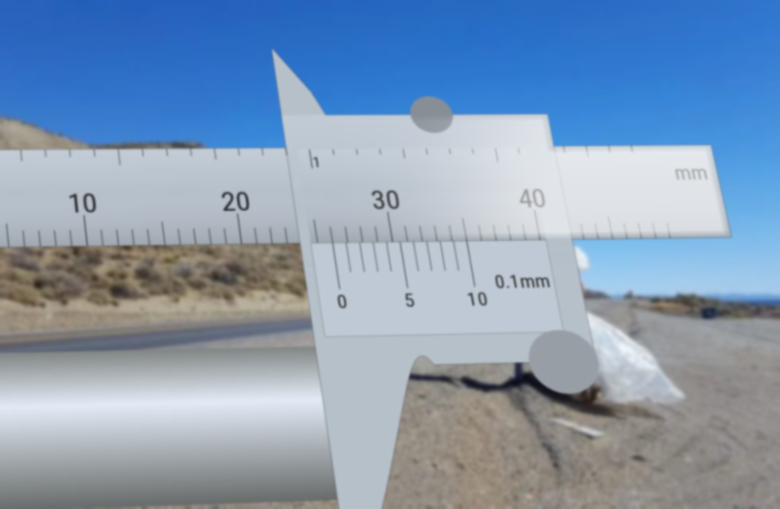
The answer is 26.0 mm
